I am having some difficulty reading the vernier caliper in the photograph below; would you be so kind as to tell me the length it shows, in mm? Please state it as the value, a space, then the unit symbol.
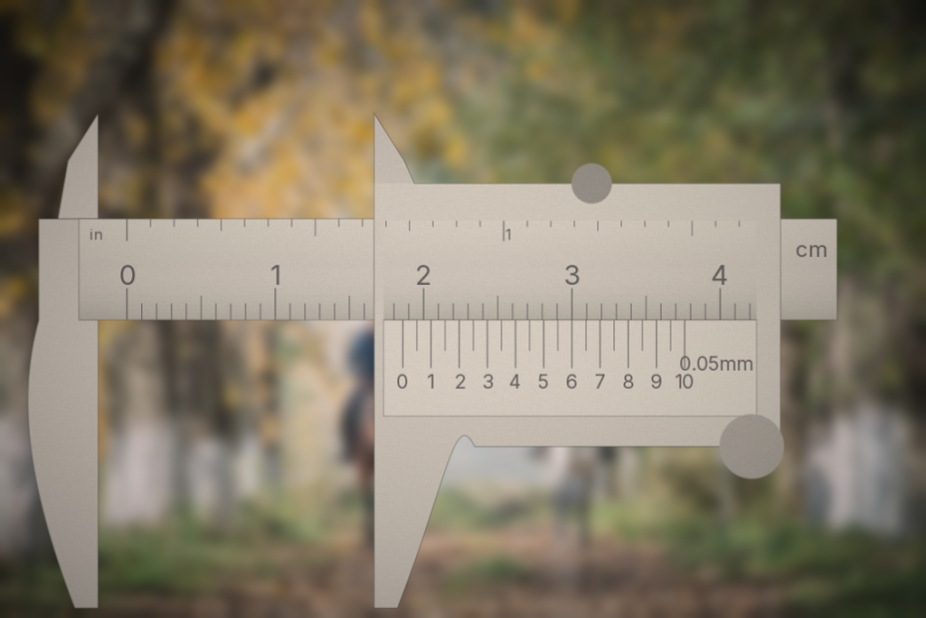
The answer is 18.6 mm
